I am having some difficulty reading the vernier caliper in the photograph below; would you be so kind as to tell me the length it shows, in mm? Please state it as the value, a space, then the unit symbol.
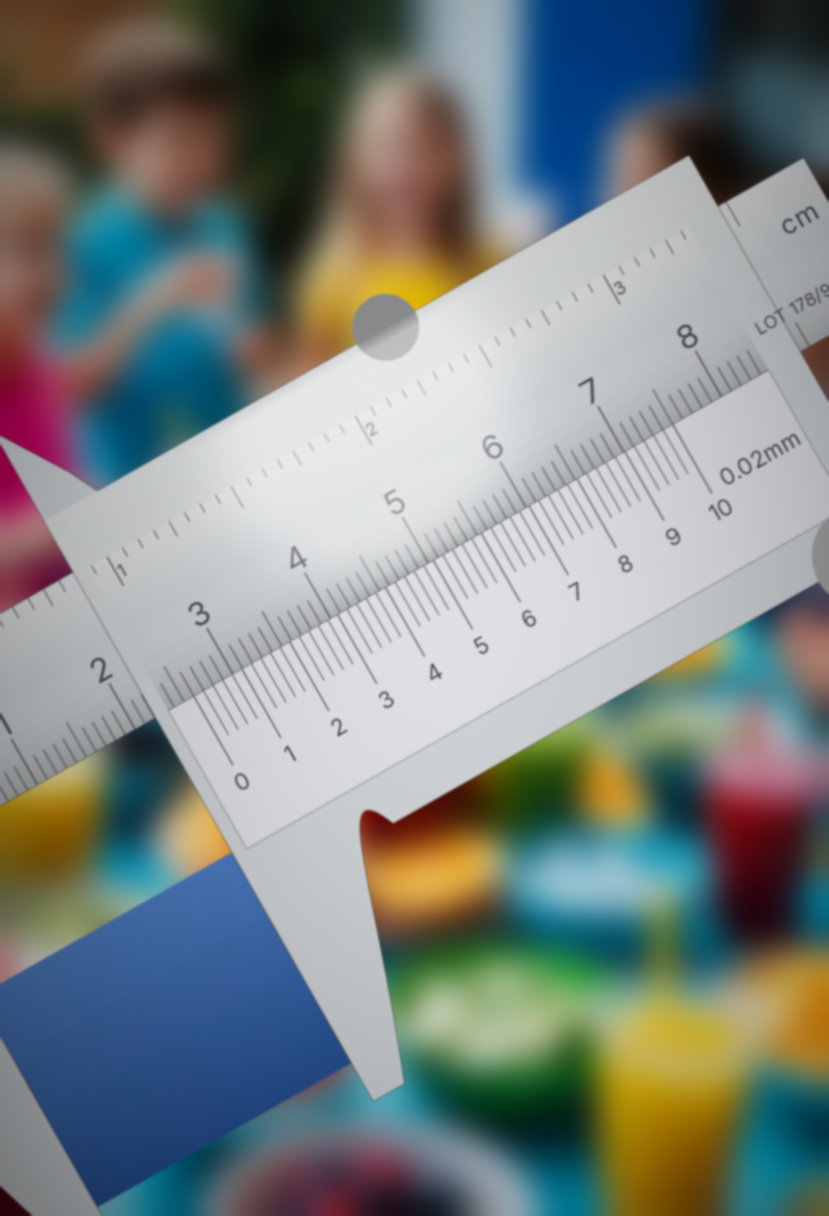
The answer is 26.0 mm
